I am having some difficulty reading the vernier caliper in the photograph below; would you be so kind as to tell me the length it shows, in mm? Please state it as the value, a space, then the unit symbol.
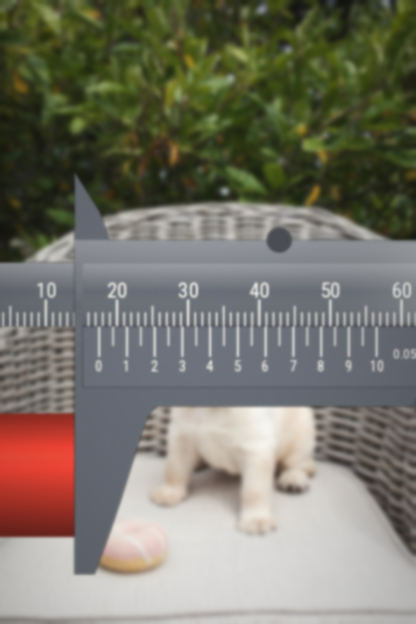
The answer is 17.5 mm
